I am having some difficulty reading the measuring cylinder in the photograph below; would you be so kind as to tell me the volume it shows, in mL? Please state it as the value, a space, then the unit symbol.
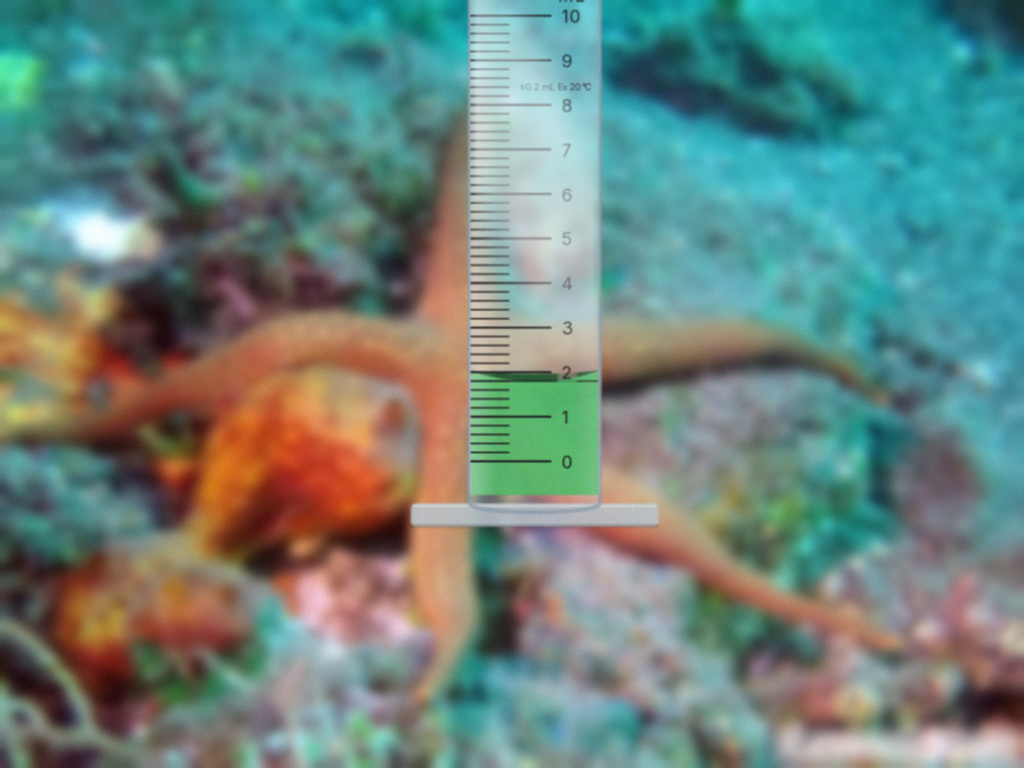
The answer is 1.8 mL
